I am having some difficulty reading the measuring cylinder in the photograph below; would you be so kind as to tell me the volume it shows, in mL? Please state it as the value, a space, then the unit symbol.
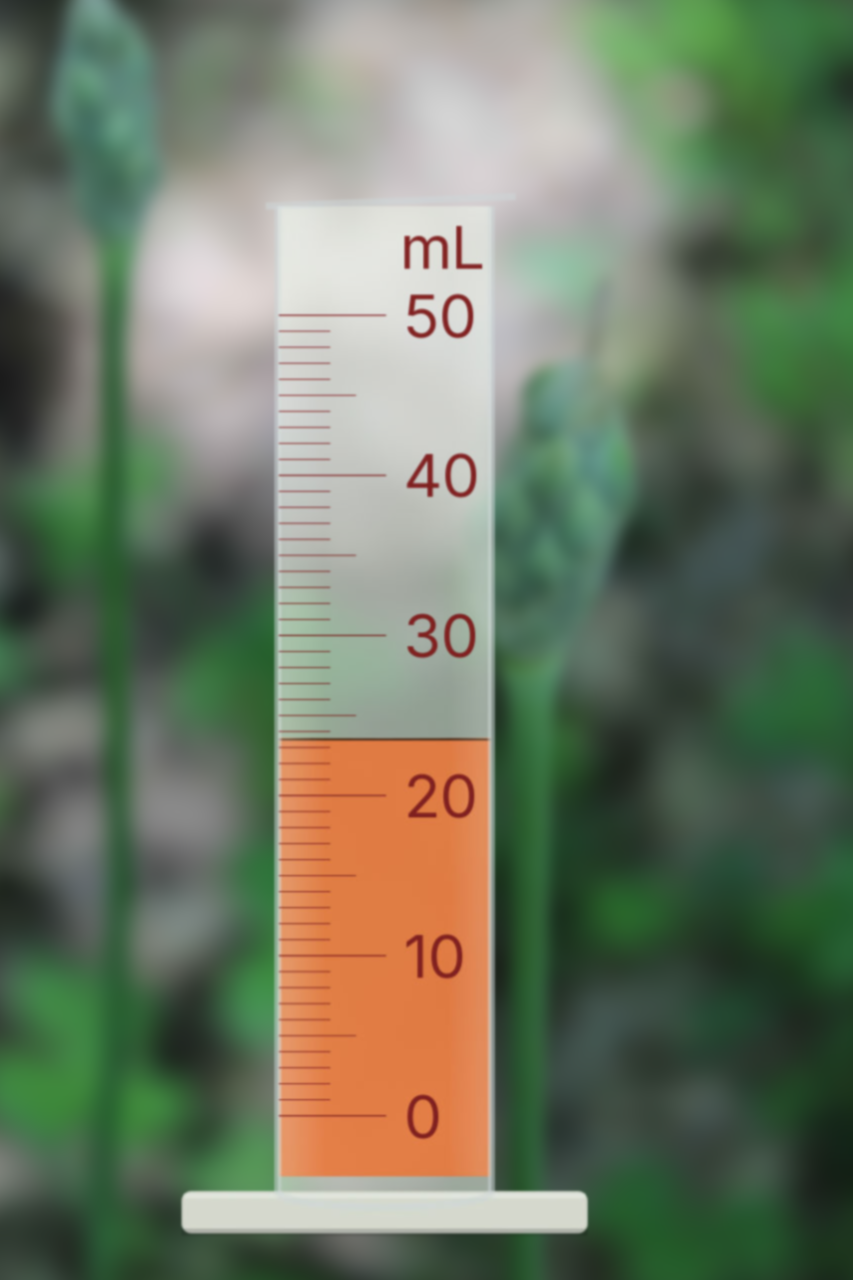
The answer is 23.5 mL
